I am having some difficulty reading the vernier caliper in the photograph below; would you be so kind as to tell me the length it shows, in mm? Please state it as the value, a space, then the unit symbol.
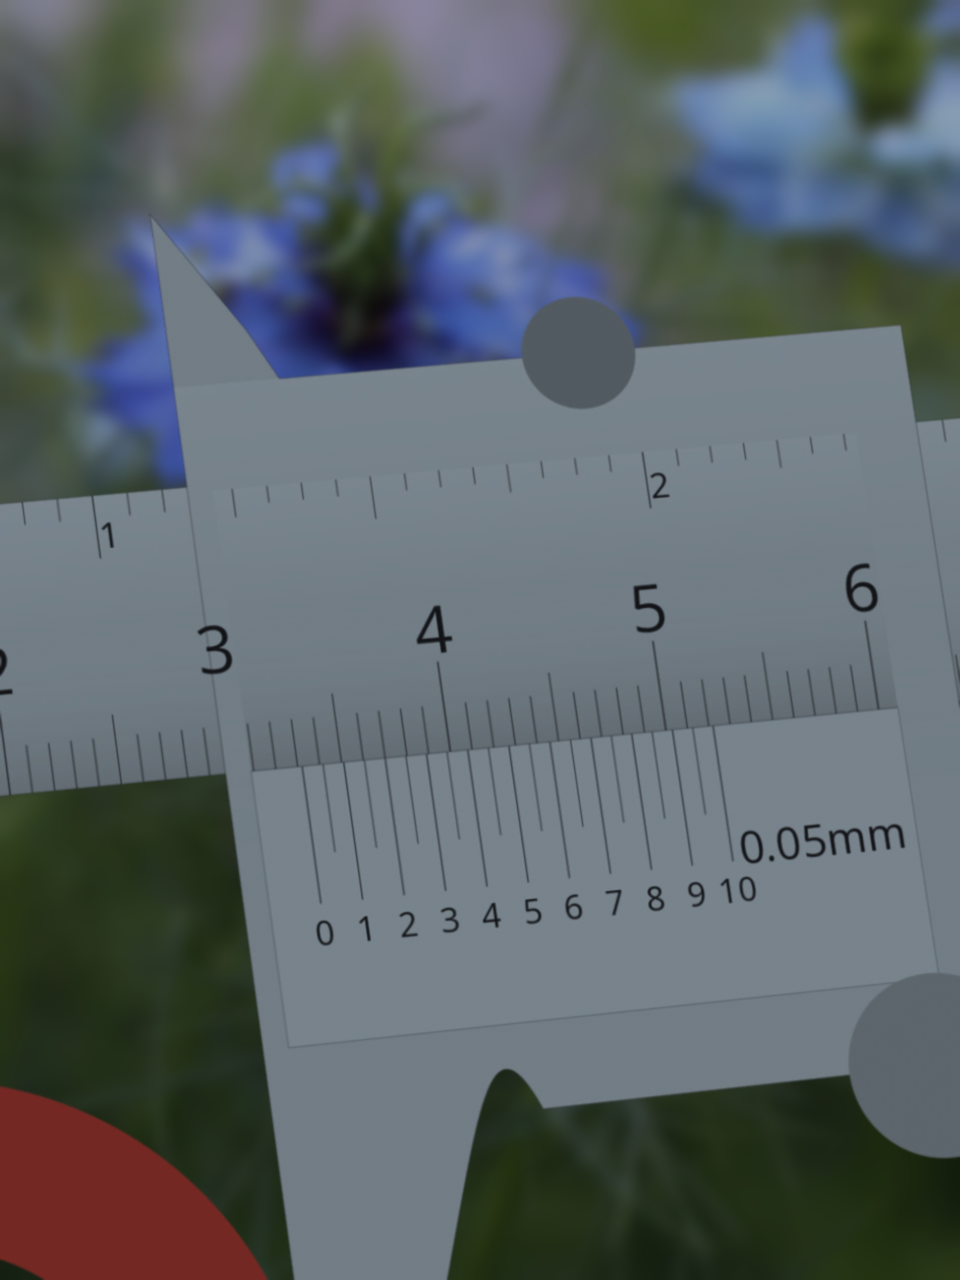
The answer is 33.2 mm
